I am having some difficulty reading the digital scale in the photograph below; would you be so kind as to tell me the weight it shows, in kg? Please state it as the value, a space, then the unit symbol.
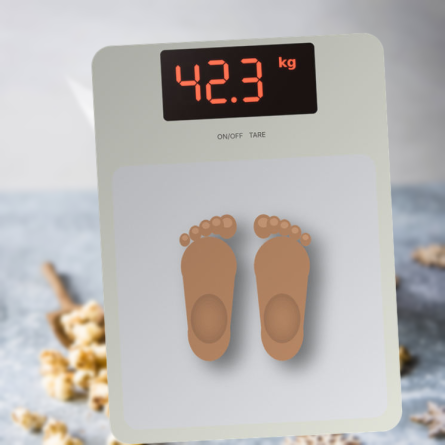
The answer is 42.3 kg
